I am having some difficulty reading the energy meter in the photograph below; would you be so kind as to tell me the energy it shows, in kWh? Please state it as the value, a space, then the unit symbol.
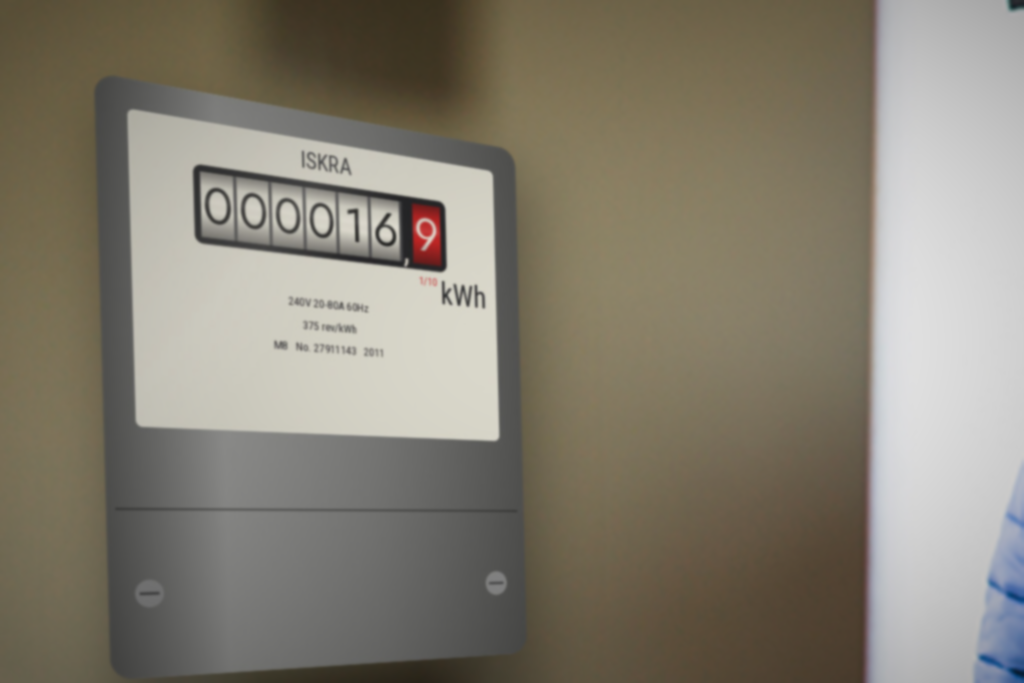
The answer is 16.9 kWh
